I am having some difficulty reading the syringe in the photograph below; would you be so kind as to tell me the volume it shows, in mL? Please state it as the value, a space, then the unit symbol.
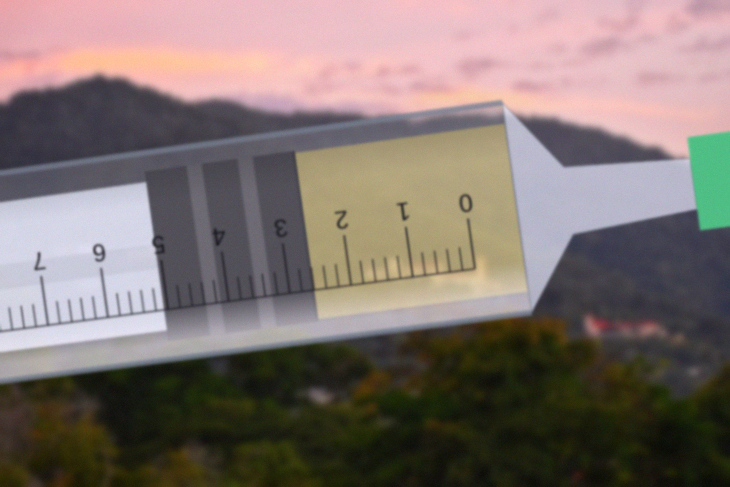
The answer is 2.6 mL
